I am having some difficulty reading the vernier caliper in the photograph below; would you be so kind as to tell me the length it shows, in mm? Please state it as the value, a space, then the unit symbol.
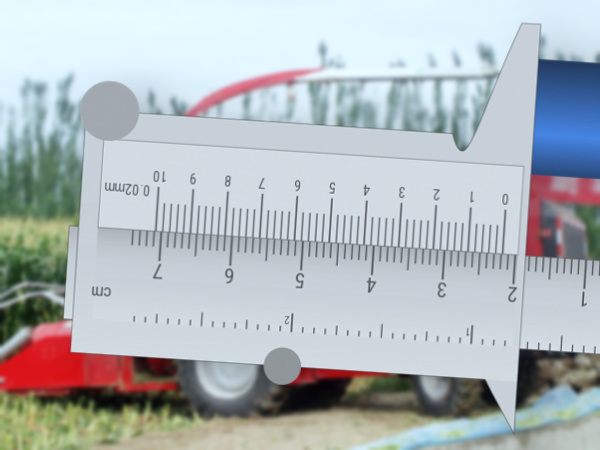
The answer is 21.8 mm
